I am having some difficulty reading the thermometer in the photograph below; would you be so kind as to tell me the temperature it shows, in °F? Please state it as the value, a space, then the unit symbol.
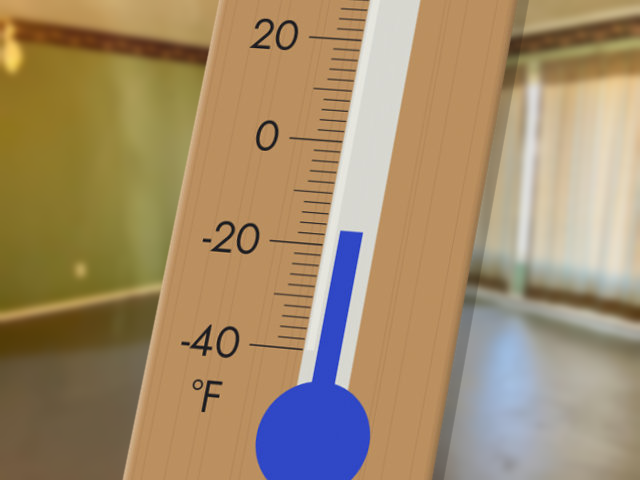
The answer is -17 °F
